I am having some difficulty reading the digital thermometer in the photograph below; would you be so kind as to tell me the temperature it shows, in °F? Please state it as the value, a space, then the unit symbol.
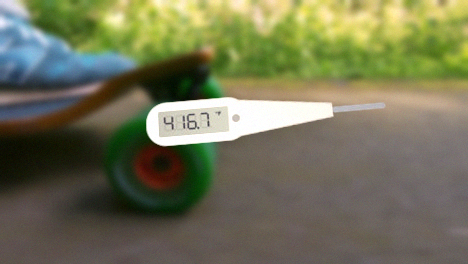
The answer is 416.7 °F
